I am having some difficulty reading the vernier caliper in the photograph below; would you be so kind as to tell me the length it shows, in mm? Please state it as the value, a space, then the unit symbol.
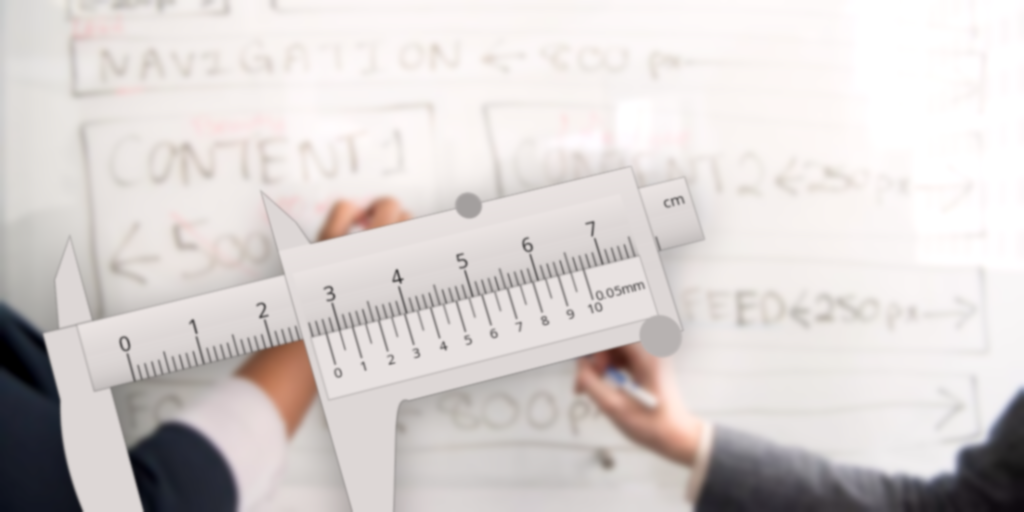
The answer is 28.0 mm
